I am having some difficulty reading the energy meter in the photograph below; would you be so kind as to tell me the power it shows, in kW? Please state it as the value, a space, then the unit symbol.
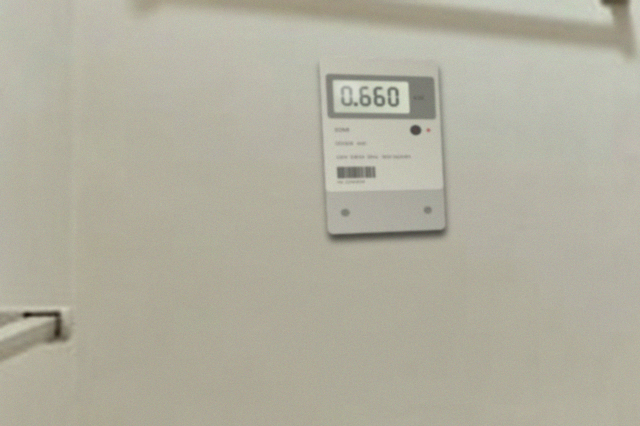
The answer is 0.660 kW
